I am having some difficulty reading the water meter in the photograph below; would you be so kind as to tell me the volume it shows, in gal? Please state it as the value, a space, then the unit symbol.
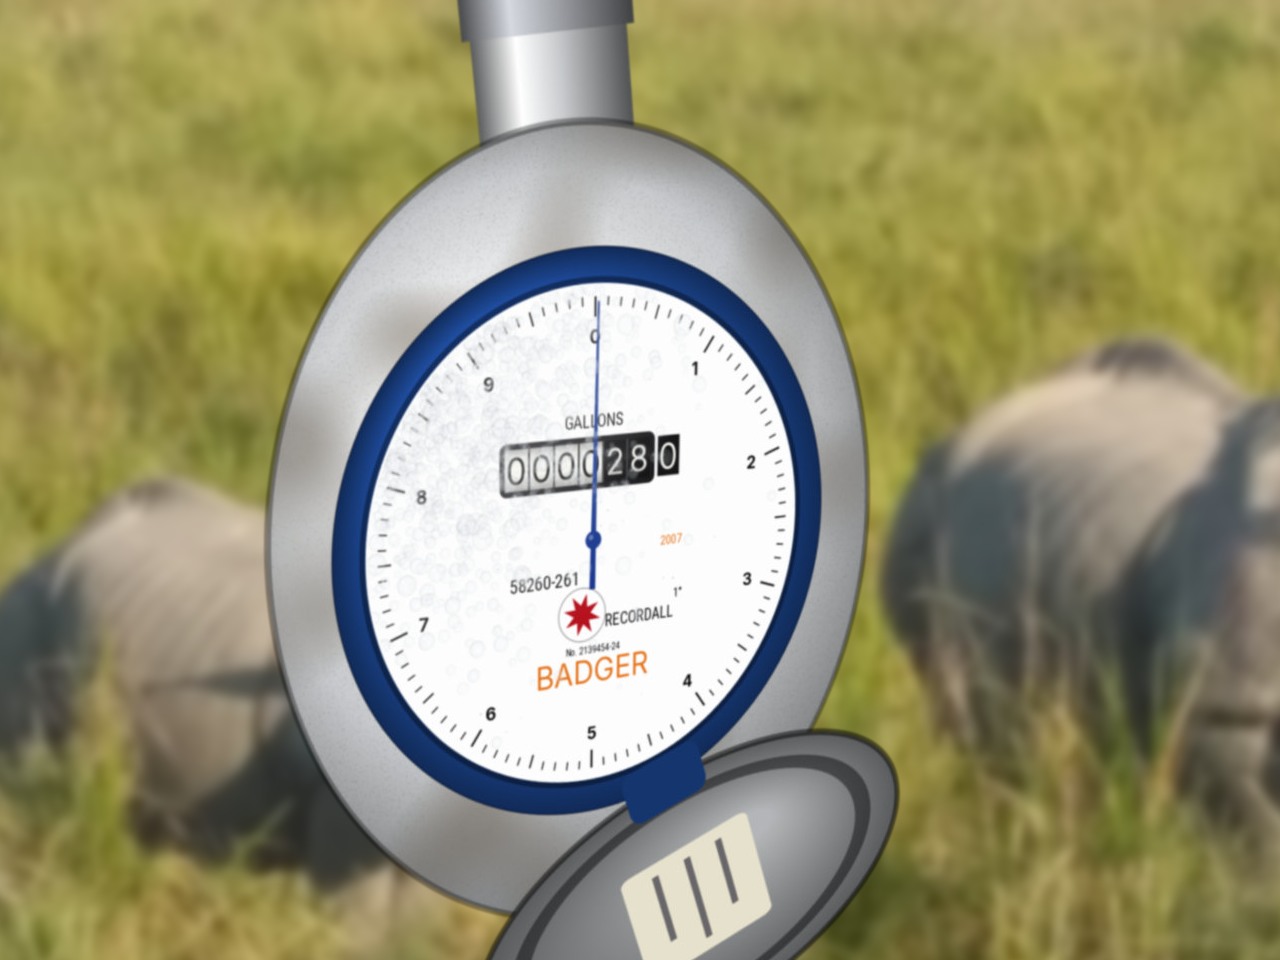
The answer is 280.0 gal
